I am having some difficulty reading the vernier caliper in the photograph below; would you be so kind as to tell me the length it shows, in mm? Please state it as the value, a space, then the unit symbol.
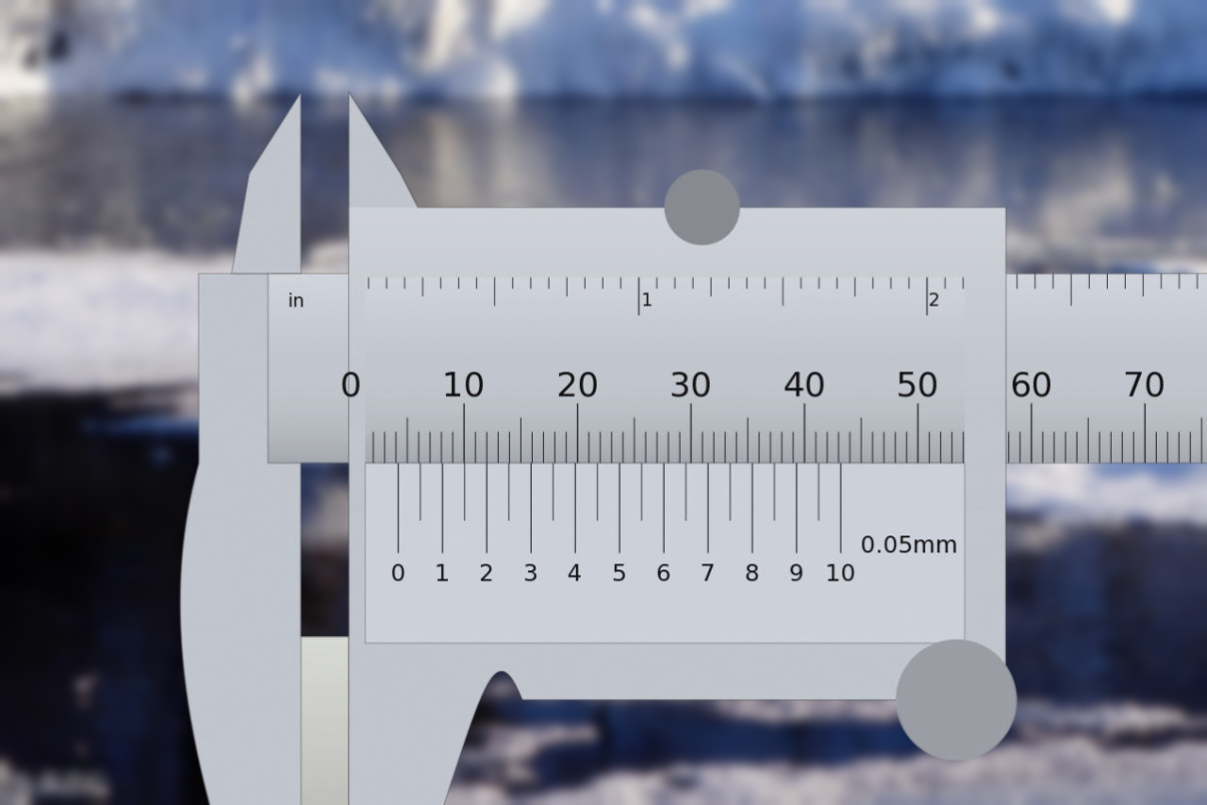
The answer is 4.2 mm
